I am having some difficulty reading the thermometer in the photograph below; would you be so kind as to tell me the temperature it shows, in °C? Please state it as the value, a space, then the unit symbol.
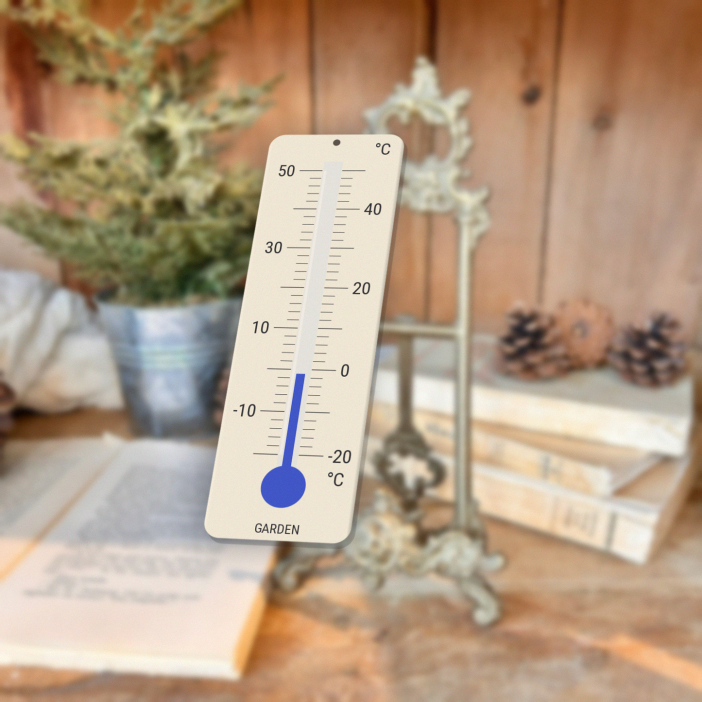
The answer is -1 °C
